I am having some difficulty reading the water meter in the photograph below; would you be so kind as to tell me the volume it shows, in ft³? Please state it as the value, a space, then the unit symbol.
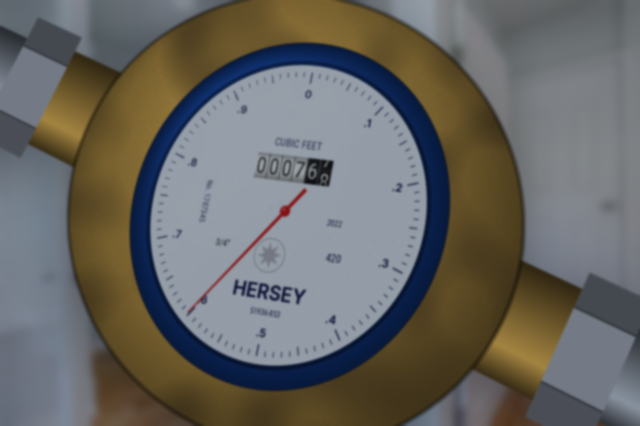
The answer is 767.60 ft³
